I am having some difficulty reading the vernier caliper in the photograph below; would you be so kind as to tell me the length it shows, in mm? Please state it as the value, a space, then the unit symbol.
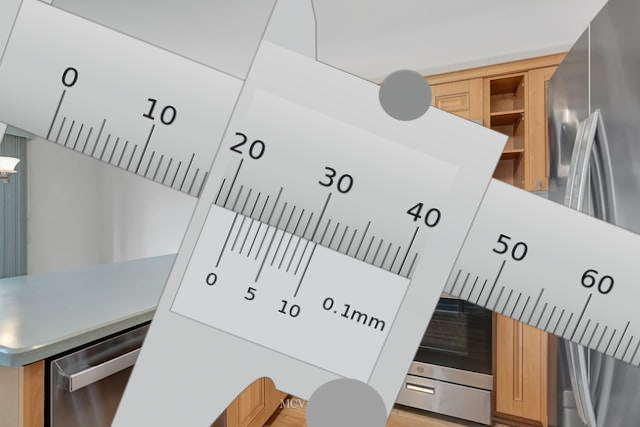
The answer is 21.6 mm
